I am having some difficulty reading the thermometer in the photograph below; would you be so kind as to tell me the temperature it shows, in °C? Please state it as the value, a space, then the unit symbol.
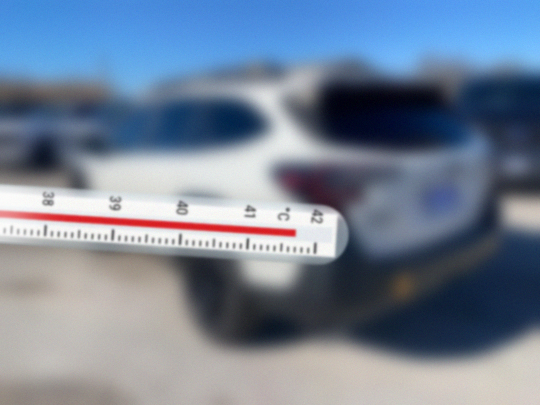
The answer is 41.7 °C
